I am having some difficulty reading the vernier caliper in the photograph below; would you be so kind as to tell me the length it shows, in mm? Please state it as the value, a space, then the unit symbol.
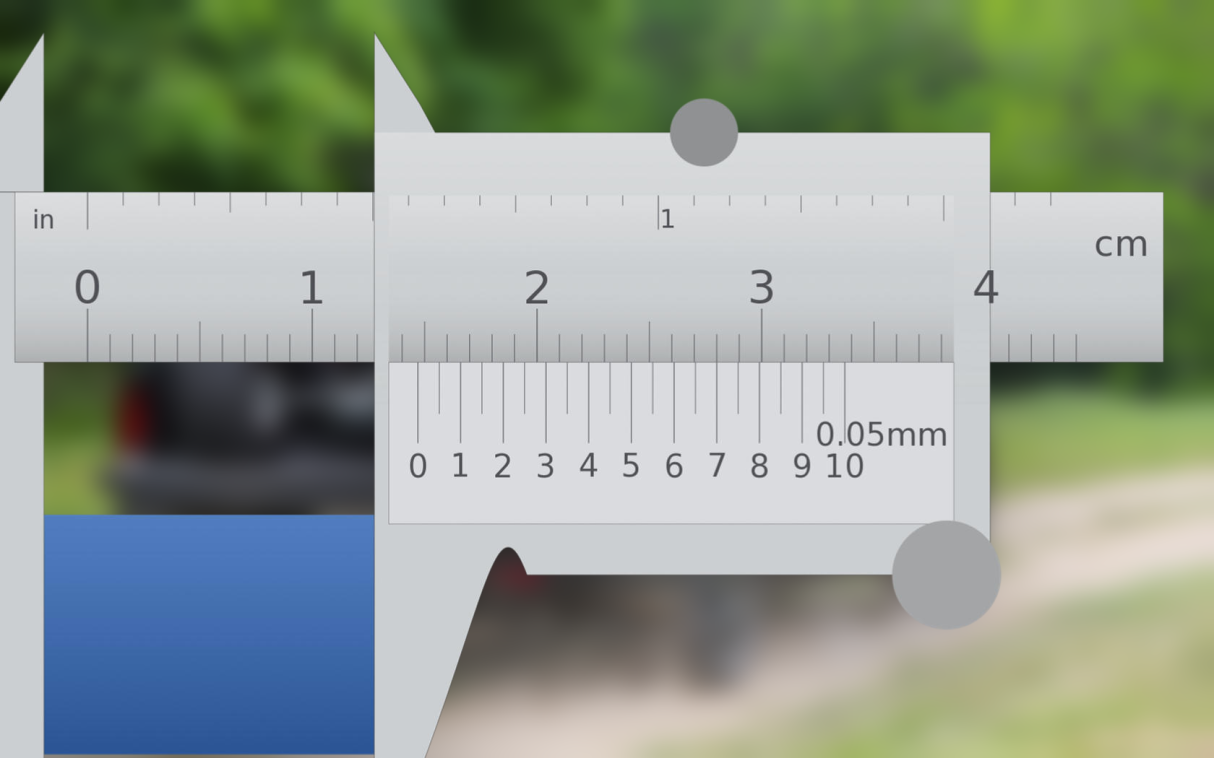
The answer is 14.70 mm
